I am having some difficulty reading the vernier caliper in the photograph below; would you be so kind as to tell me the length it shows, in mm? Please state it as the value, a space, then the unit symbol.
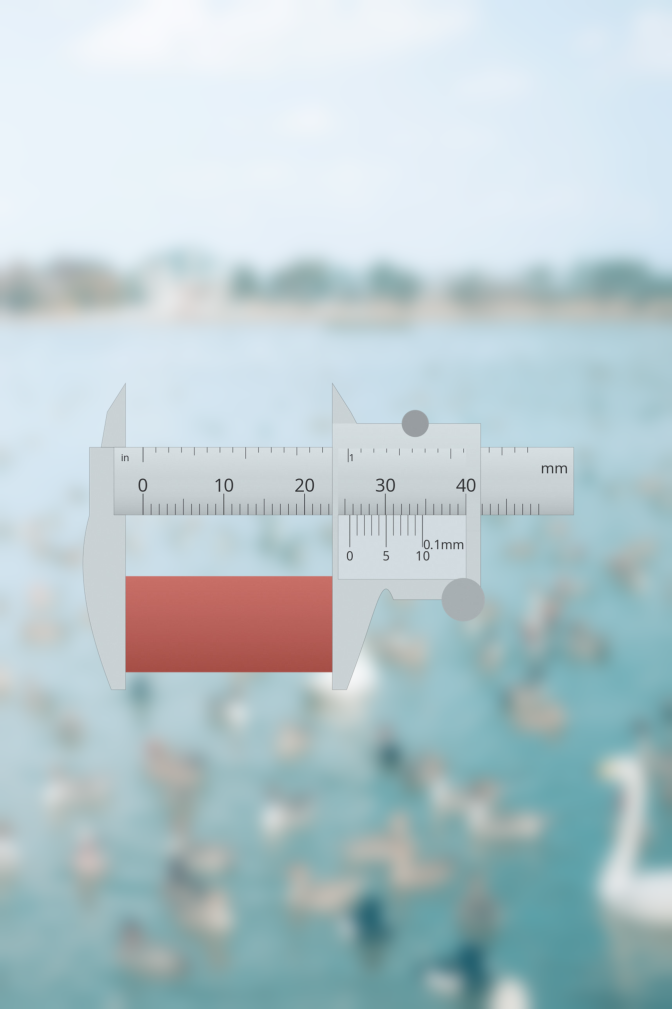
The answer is 25.6 mm
